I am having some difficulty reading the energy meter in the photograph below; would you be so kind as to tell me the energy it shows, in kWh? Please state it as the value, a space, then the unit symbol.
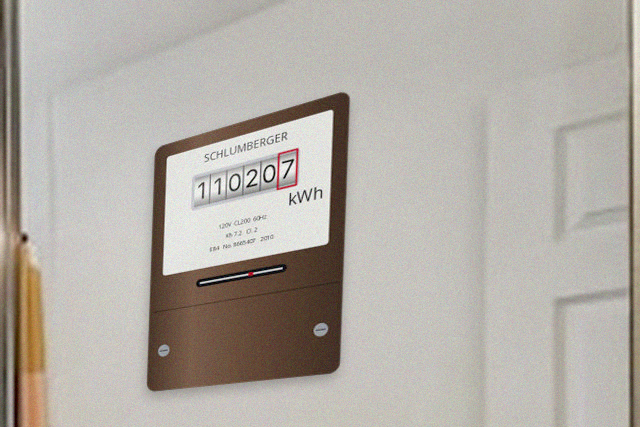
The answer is 11020.7 kWh
